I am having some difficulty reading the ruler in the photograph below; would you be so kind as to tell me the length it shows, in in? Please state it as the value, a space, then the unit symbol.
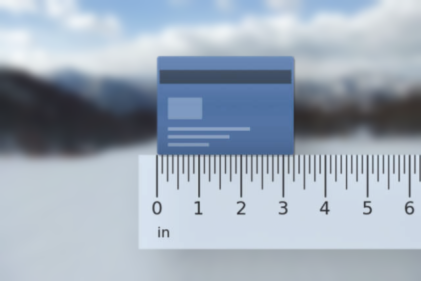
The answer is 3.25 in
